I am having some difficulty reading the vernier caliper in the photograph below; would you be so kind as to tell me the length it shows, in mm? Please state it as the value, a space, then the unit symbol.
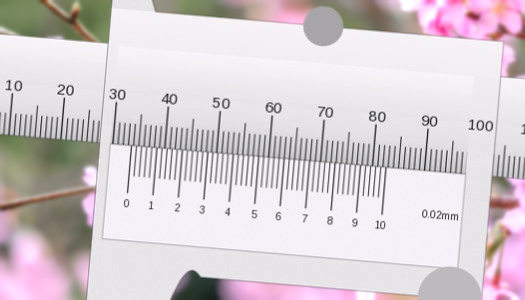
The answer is 33.6 mm
